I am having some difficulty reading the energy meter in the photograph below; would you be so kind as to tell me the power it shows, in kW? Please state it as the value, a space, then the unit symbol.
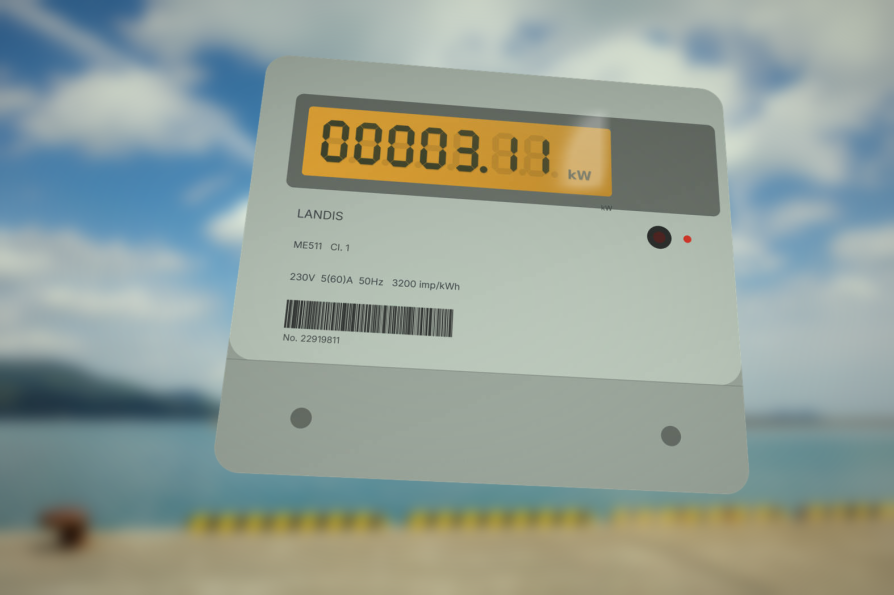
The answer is 3.11 kW
